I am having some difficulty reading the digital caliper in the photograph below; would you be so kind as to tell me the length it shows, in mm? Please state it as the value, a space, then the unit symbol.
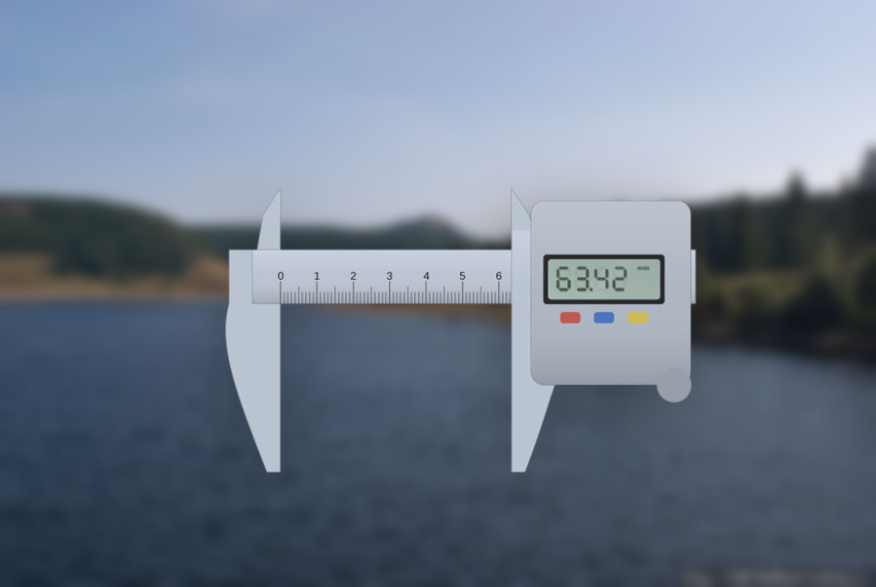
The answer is 63.42 mm
